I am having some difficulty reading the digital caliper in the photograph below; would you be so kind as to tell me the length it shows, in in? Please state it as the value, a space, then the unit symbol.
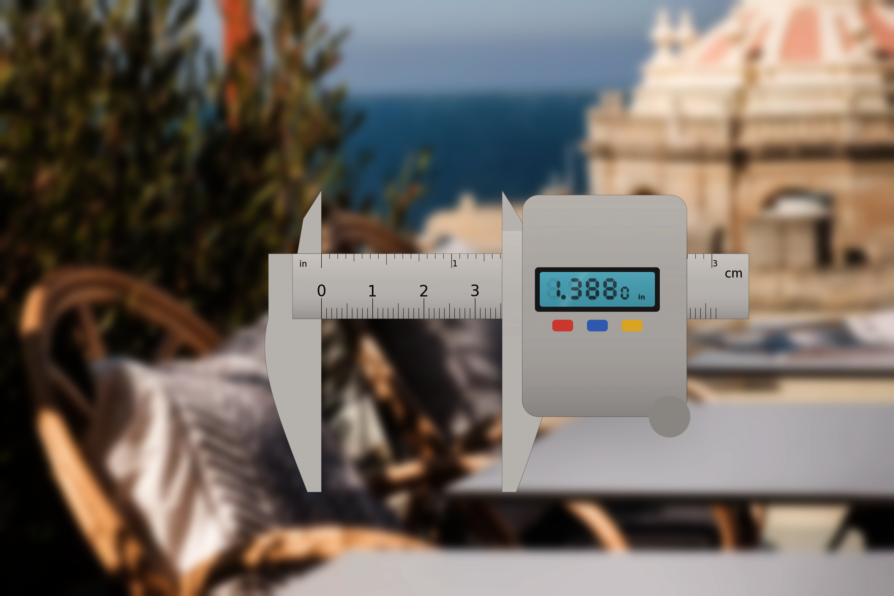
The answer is 1.3880 in
